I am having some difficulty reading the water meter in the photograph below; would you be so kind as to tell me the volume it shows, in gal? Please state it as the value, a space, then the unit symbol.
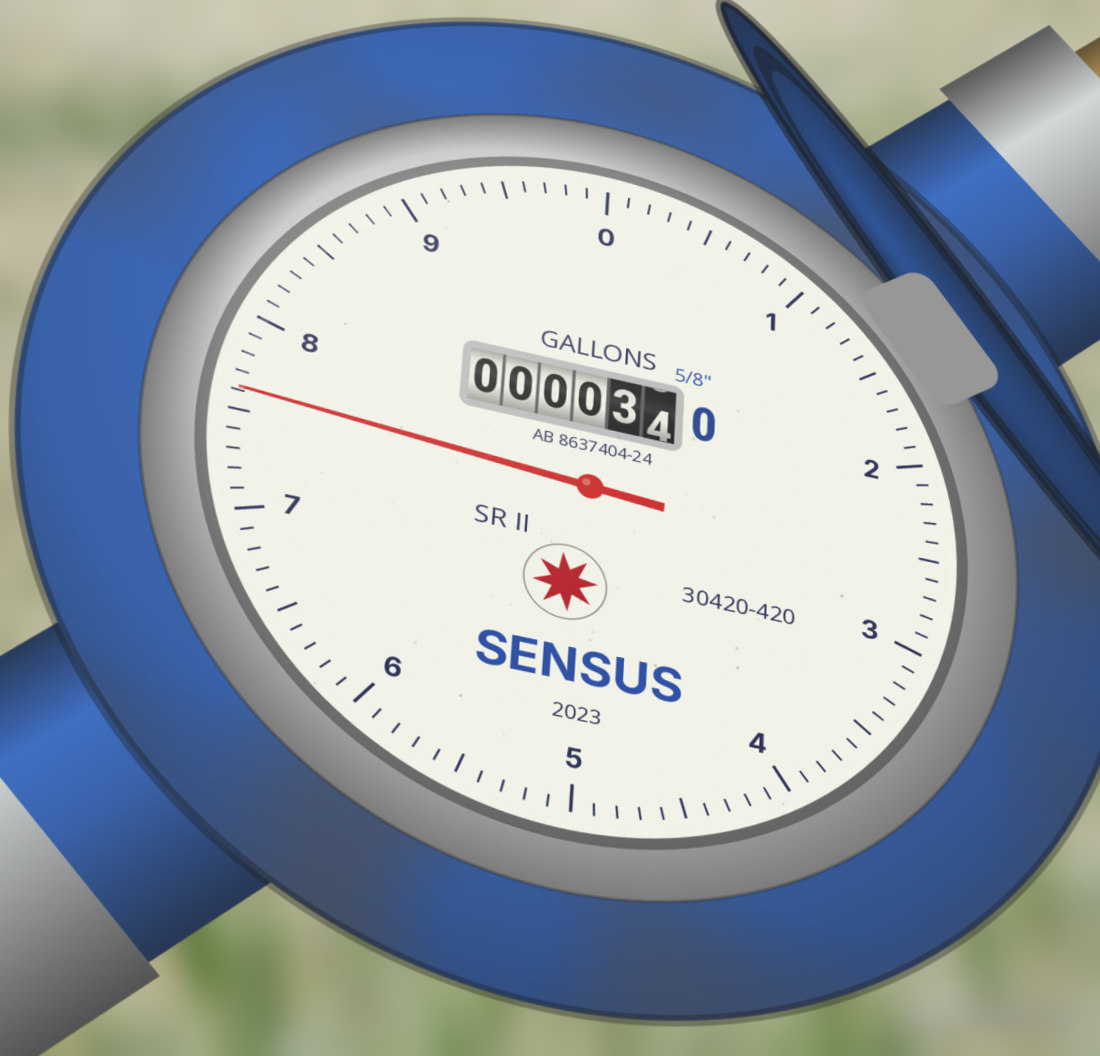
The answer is 337.6 gal
